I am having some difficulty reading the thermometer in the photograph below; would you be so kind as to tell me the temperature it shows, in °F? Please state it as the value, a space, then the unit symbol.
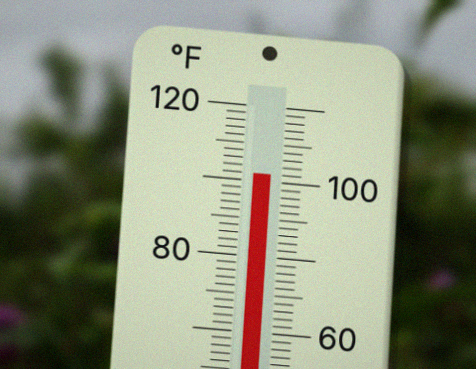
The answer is 102 °F
